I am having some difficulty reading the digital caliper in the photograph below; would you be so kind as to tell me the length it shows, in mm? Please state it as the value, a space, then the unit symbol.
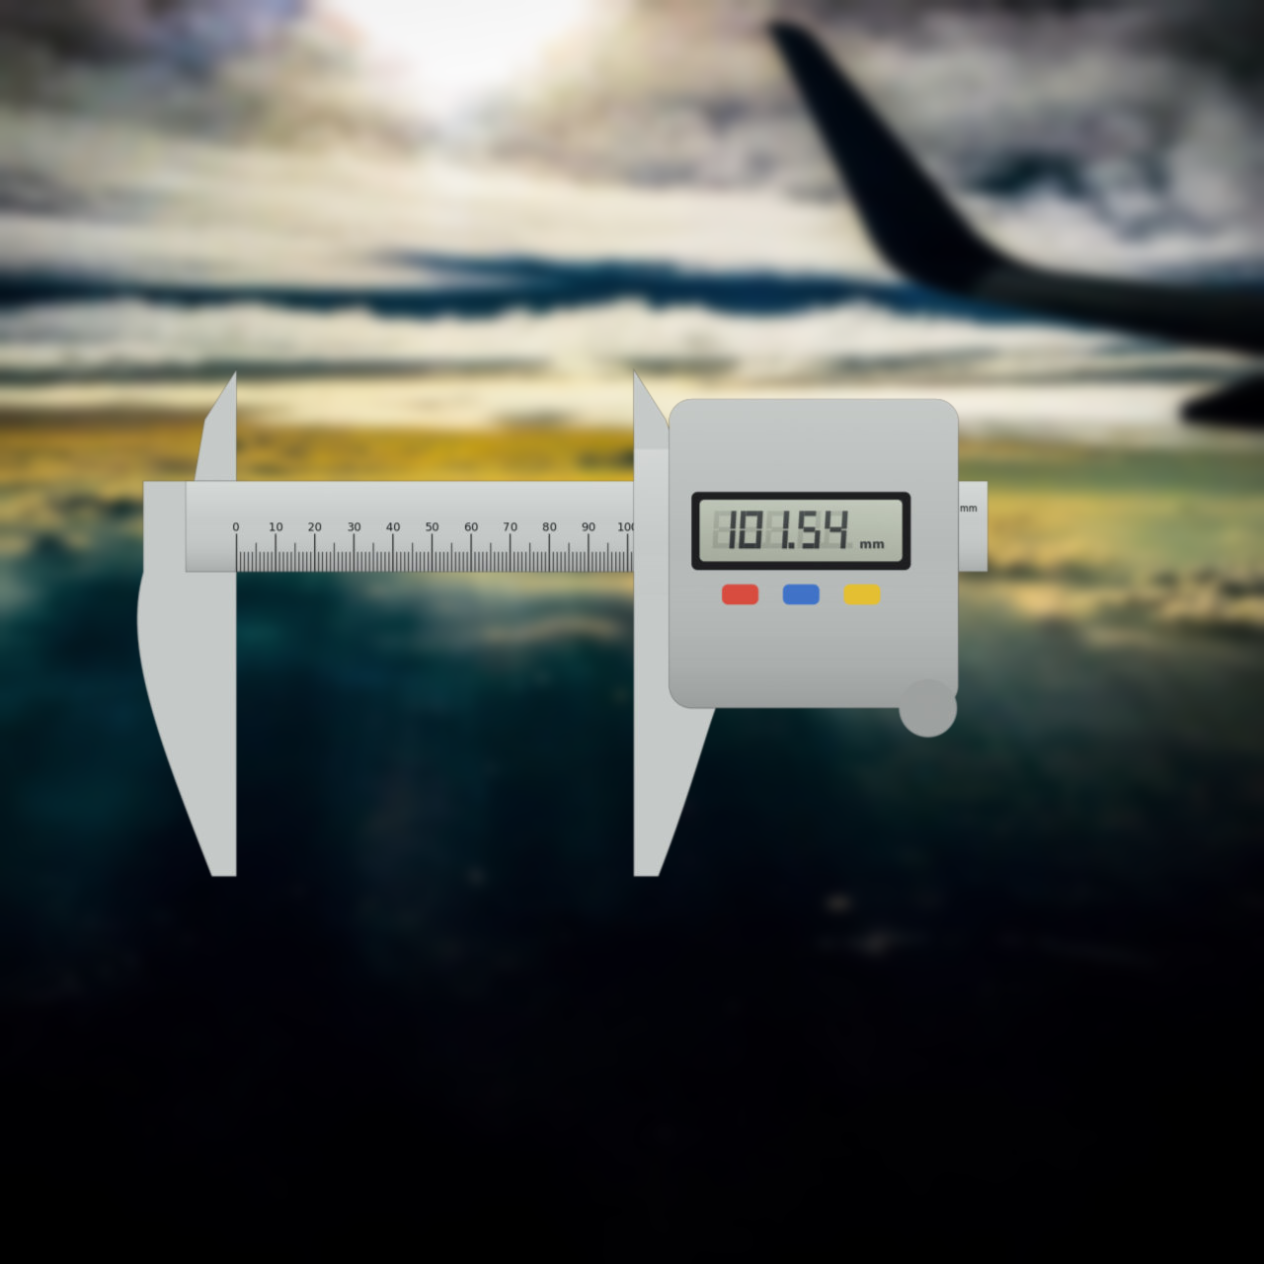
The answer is 101.54 mm
